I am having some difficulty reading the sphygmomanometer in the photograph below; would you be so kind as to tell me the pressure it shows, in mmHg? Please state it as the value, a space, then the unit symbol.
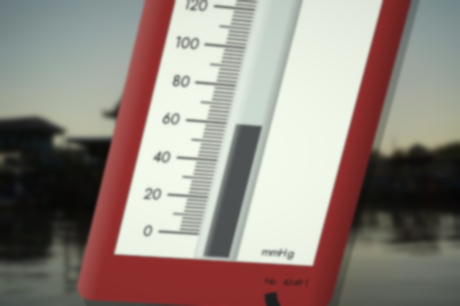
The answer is 60 mmHg
